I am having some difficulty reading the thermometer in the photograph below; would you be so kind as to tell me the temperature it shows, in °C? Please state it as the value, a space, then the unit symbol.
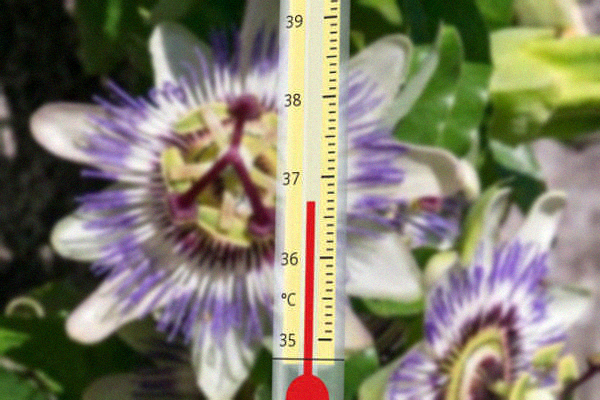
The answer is 36.7 °C
